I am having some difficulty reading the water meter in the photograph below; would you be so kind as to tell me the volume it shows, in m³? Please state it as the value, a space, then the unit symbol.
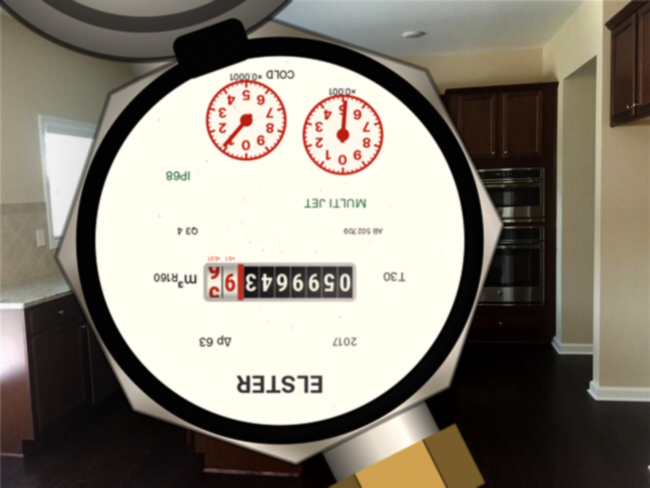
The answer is 599643.9551 m³
